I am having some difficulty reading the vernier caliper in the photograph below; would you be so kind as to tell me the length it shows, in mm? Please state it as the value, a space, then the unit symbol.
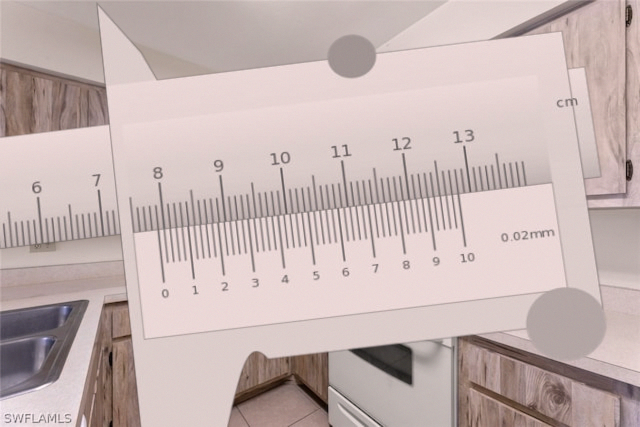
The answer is 79.0 mm
